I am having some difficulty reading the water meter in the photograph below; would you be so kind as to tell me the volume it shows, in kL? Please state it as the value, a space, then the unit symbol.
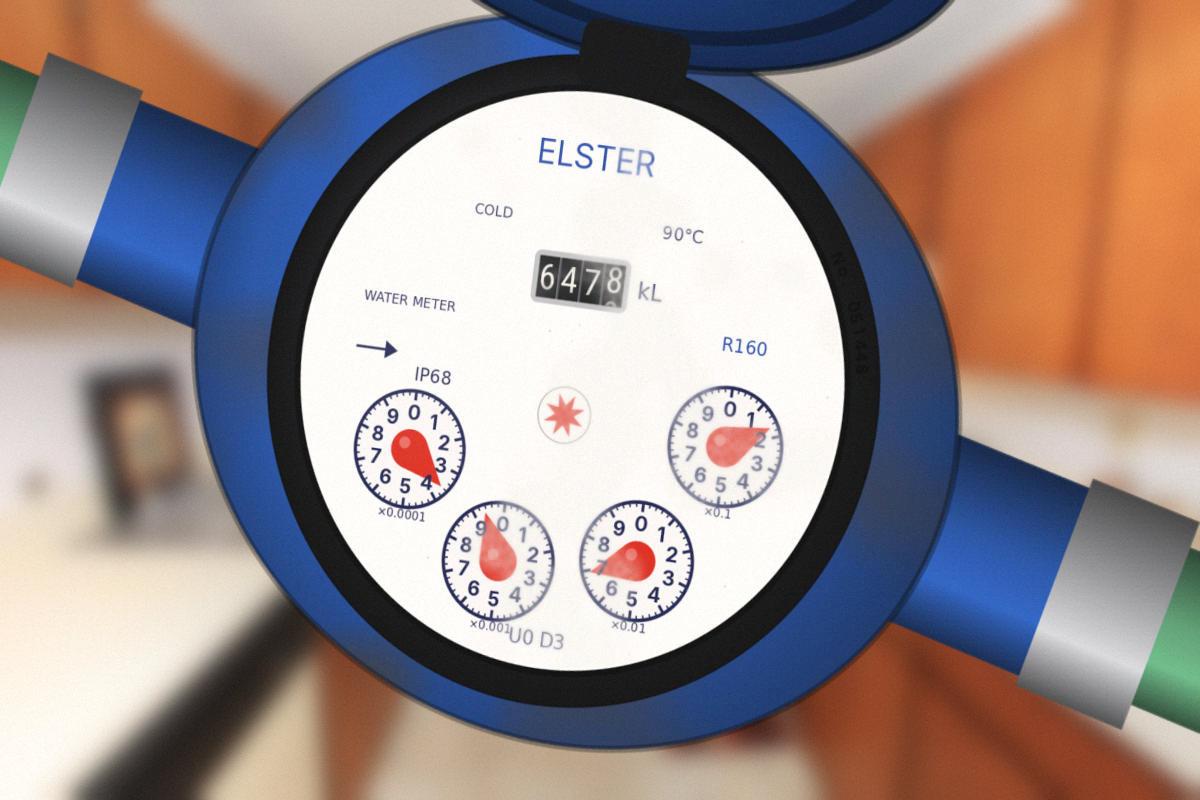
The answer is 6478.1693 kL
